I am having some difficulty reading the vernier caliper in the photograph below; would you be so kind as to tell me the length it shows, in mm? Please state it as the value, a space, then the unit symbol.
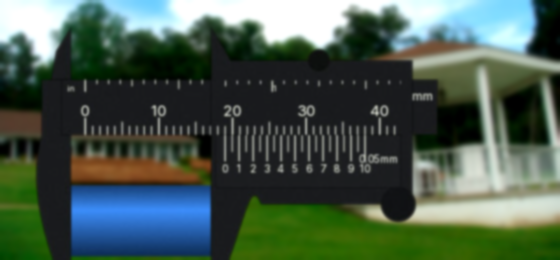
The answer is 19.0 mm
